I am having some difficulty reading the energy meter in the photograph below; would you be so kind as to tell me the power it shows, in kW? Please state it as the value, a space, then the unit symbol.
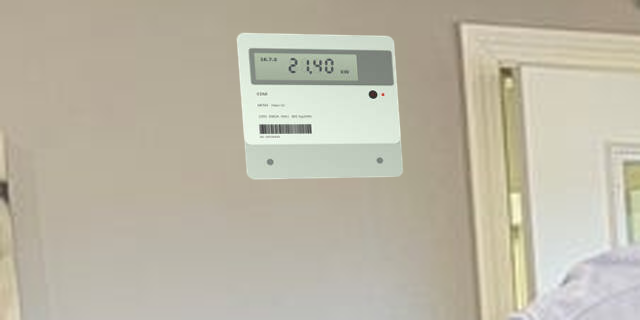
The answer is 21.40 kW
